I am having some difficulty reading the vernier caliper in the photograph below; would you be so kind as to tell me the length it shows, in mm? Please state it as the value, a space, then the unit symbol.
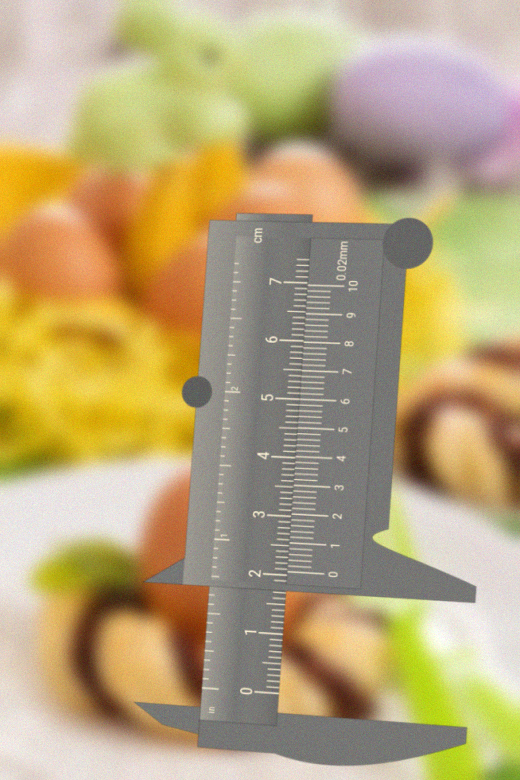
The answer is 20.6 mm
